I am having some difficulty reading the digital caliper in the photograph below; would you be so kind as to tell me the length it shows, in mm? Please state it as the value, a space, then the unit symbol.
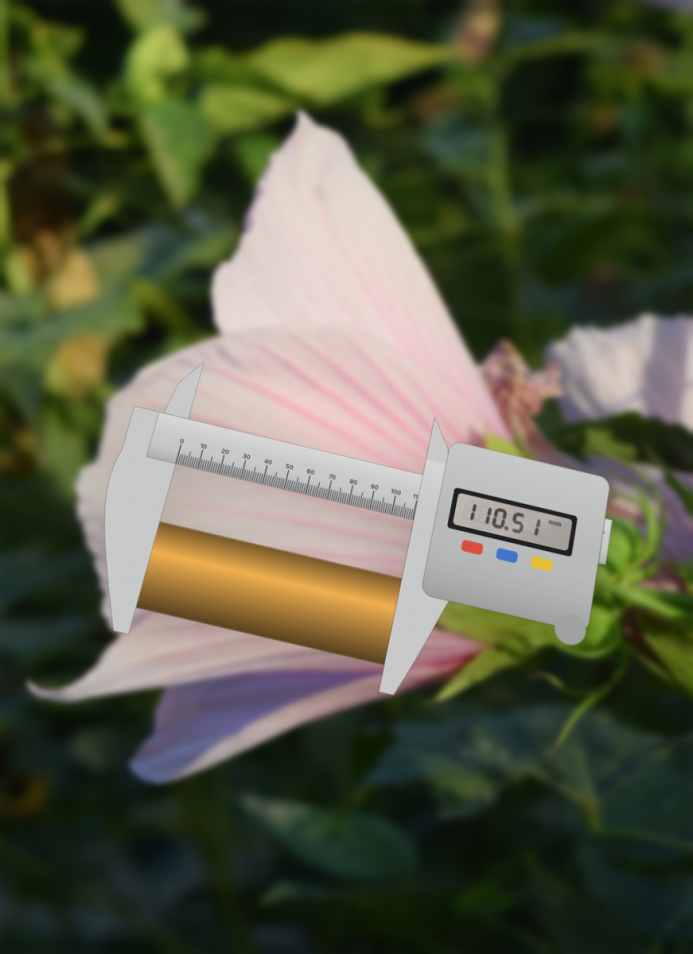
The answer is 110.51 mm
